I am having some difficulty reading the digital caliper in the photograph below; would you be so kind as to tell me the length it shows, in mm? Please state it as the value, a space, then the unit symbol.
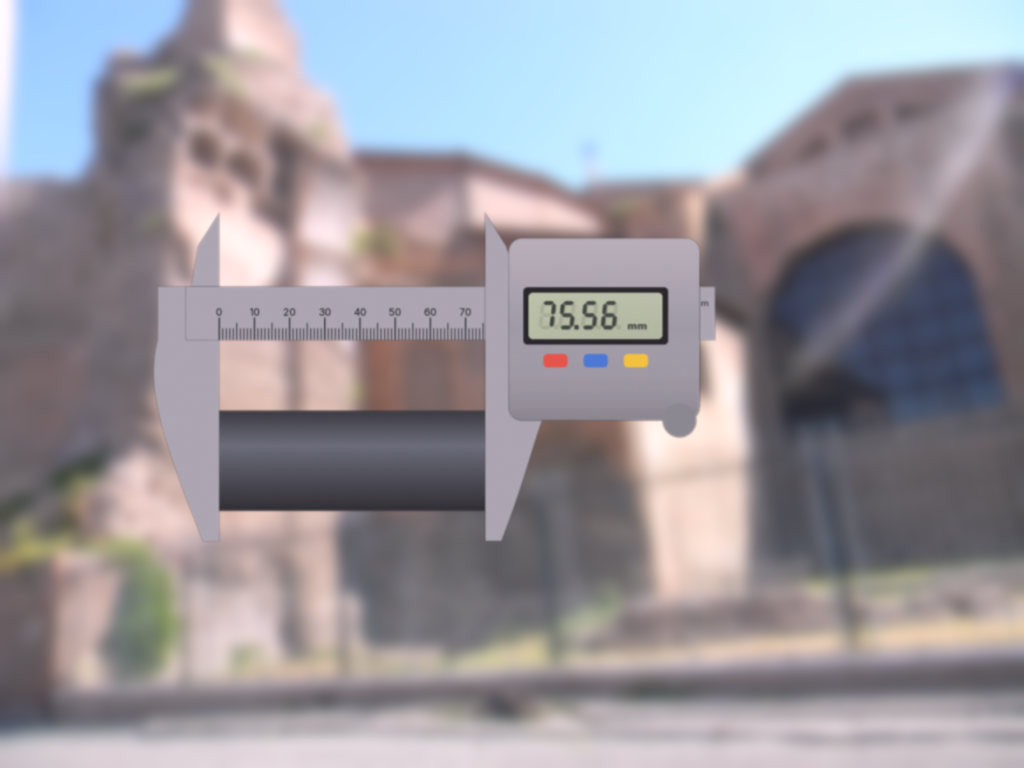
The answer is 75.56 mm
